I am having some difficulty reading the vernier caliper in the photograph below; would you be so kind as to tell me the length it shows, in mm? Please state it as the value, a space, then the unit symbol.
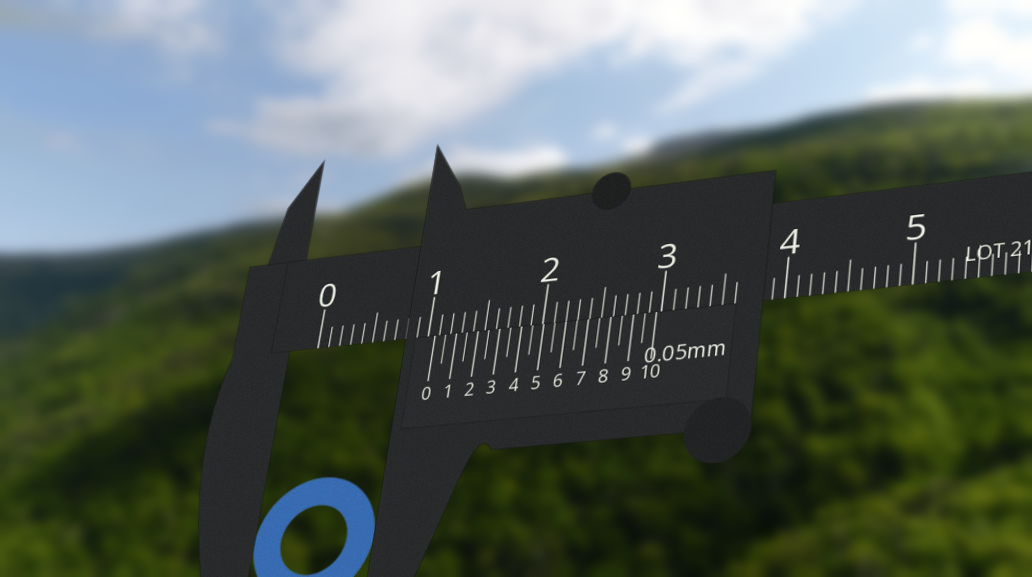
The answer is 10.6 mm
